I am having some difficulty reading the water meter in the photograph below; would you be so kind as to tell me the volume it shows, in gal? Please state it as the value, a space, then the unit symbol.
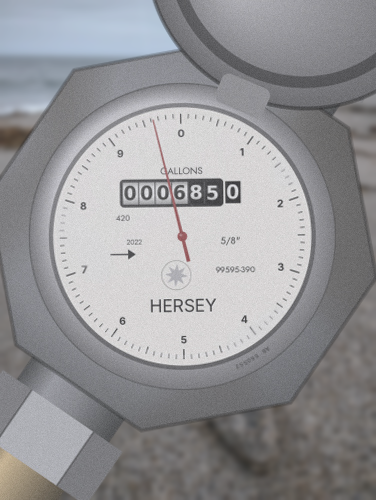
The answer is 6849.6 gal
